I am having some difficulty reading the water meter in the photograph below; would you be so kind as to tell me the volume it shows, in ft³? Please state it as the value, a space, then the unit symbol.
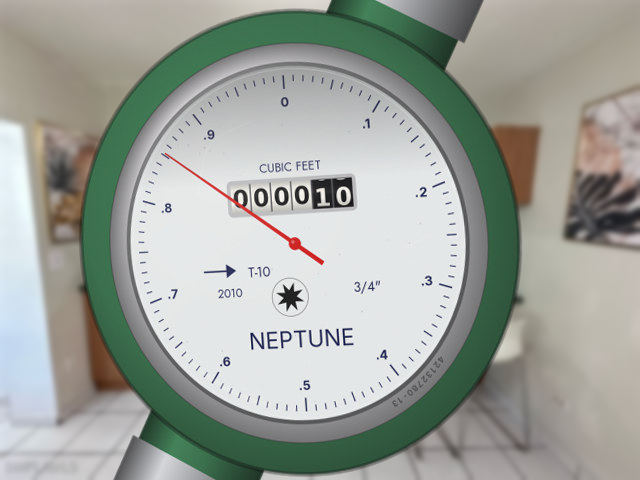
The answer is 9.85 ft³
